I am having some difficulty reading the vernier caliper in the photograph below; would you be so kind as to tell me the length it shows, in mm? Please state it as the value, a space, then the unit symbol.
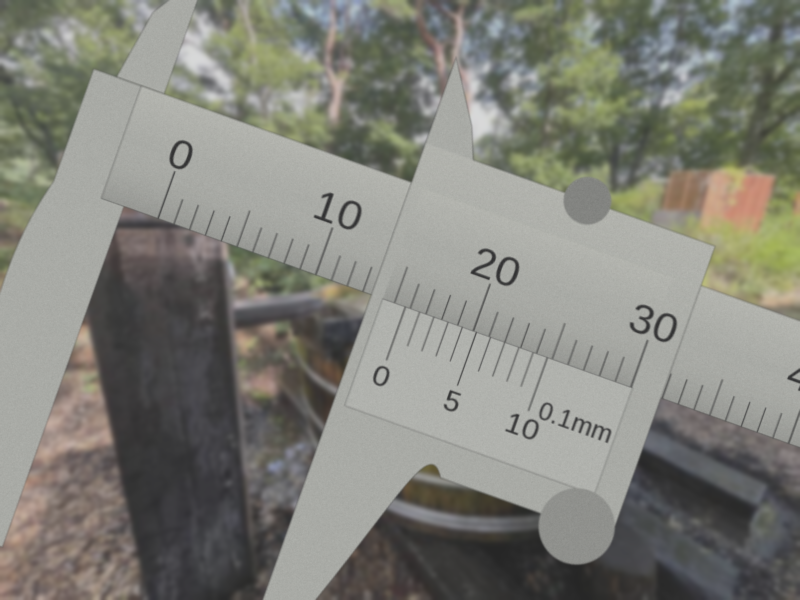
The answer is 15.7 mm
